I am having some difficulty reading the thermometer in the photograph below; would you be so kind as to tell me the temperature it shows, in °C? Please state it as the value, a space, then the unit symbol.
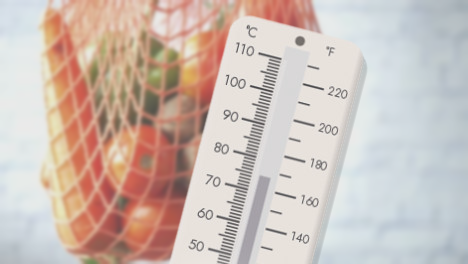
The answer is 75 °C
